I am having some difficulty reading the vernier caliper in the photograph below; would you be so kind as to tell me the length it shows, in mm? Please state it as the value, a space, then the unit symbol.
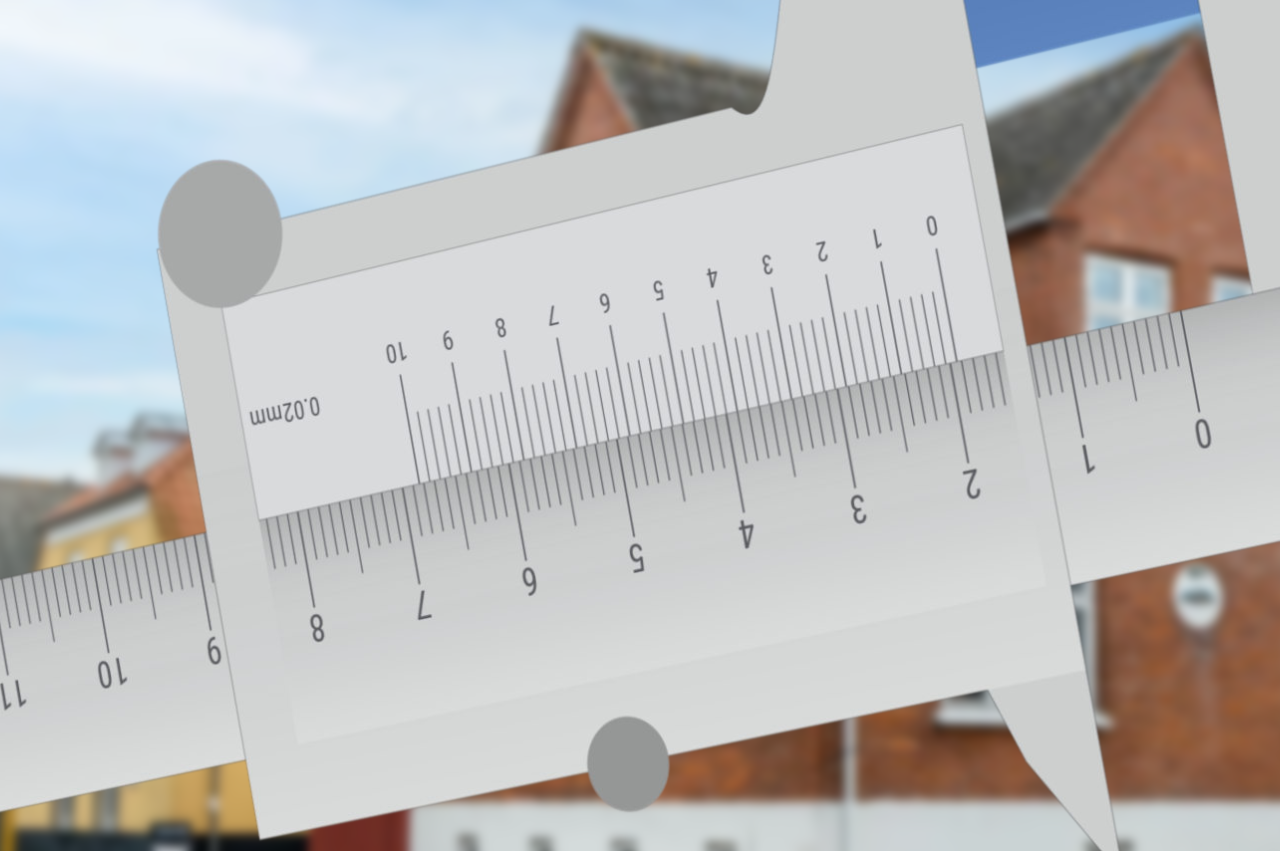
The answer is 19.4 mm
